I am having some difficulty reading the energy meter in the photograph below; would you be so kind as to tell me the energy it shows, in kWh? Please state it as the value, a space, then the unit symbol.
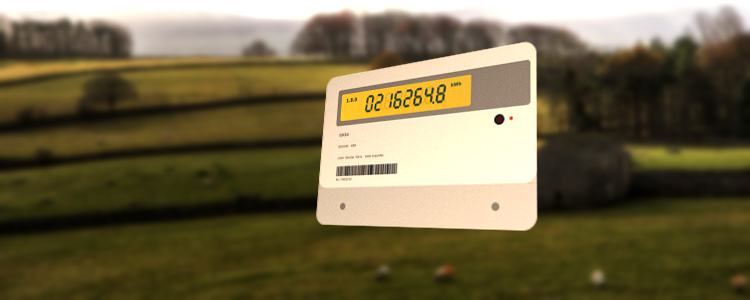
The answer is 216264.8 kWh
